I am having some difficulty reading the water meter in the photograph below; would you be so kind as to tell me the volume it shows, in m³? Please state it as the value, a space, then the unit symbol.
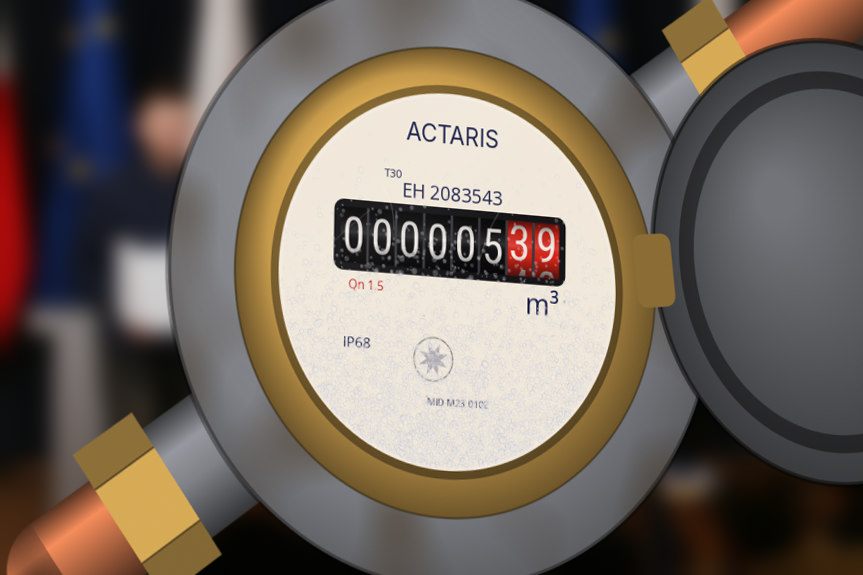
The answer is 5.39 m³
